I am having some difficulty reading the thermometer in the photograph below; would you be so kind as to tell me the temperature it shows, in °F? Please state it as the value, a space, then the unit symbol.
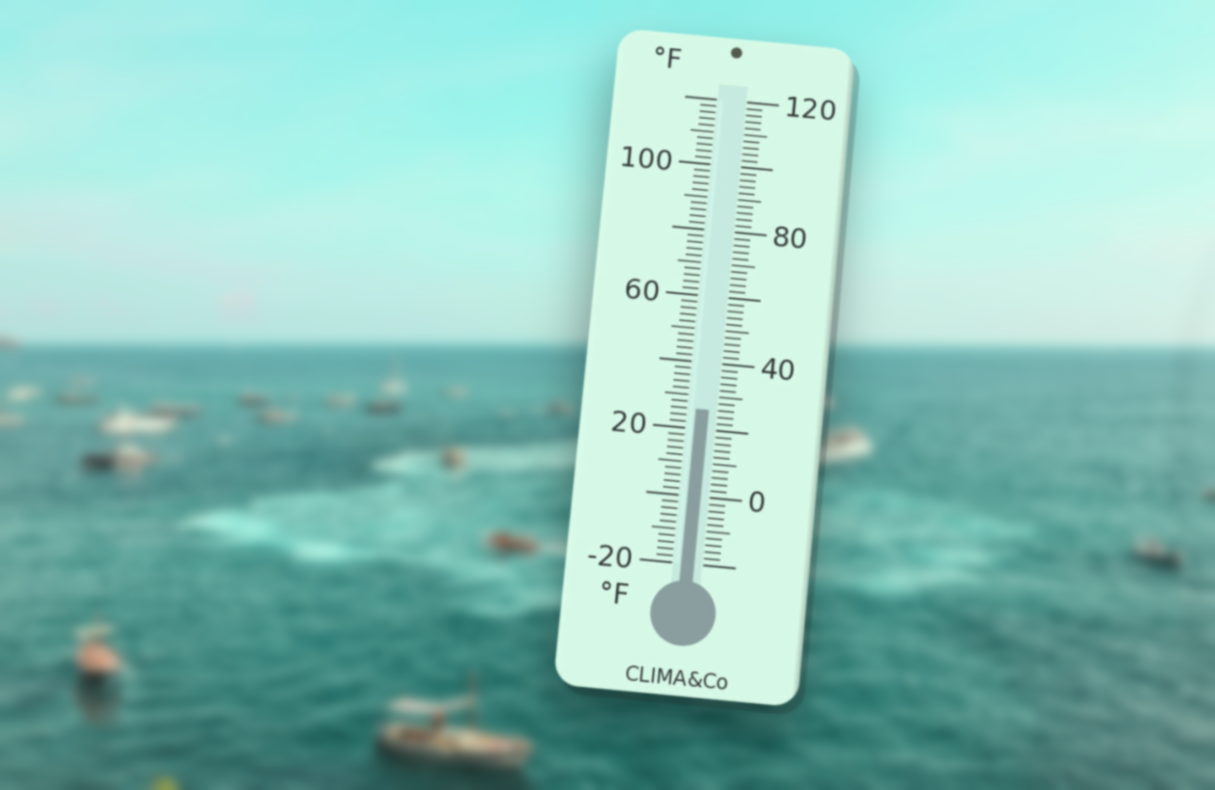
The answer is 26 °F
